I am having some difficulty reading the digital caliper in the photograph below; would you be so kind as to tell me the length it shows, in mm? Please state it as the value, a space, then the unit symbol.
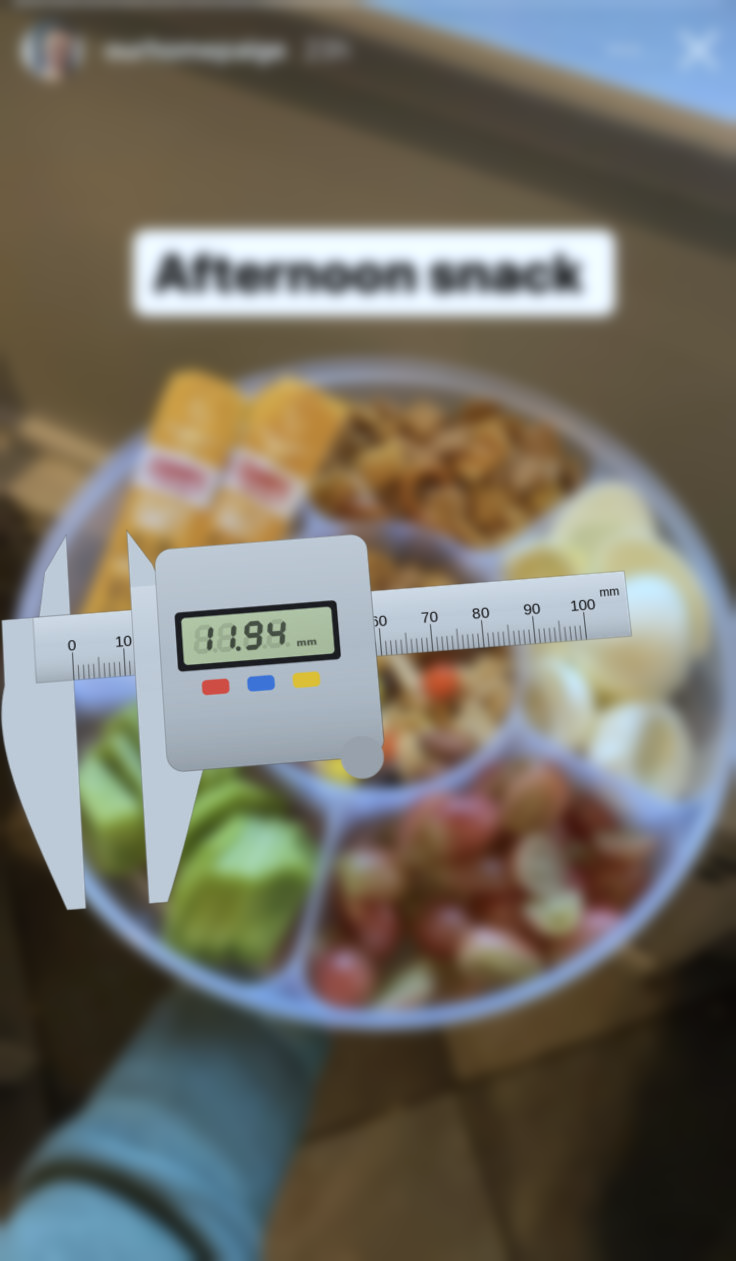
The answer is 11.94 mm
